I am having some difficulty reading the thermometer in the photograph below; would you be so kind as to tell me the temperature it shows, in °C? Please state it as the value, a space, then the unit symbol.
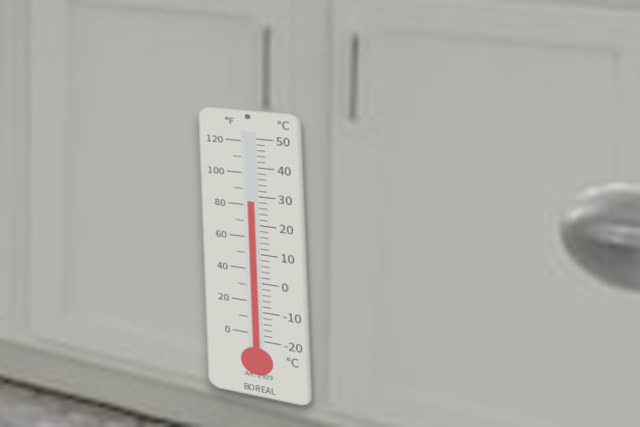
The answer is 28 °C
